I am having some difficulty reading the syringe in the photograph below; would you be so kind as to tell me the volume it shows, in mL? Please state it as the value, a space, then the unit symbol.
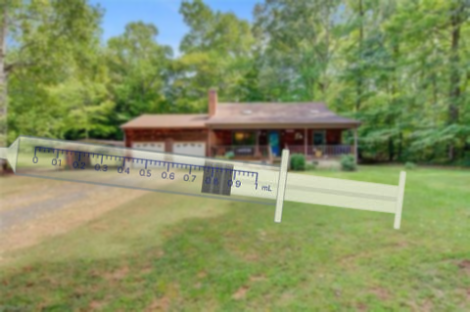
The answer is 0.76 mL
